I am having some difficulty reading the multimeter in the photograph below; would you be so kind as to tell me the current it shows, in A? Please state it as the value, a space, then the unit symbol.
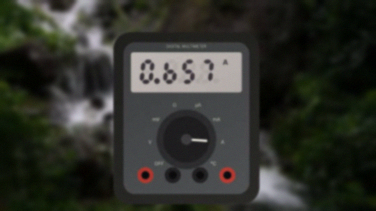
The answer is 0.657 A
